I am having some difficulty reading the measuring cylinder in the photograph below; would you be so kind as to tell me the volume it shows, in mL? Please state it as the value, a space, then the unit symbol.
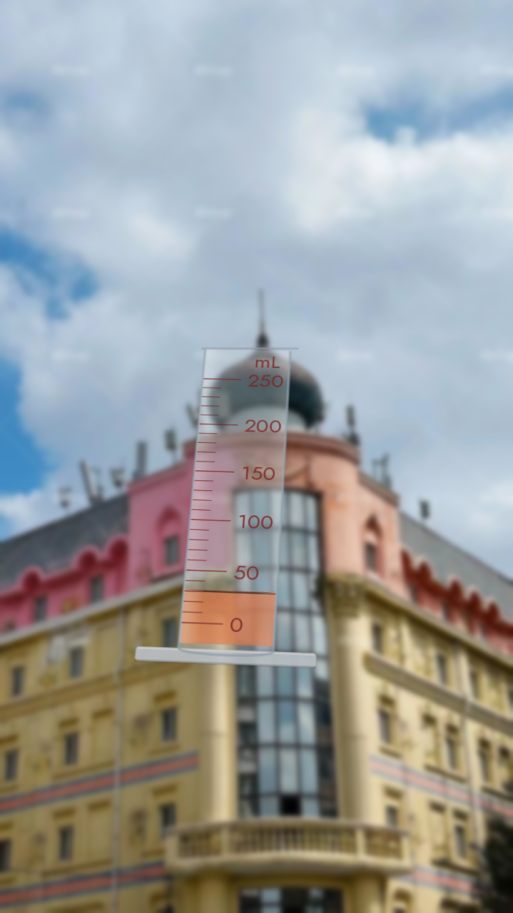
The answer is 30 mL
